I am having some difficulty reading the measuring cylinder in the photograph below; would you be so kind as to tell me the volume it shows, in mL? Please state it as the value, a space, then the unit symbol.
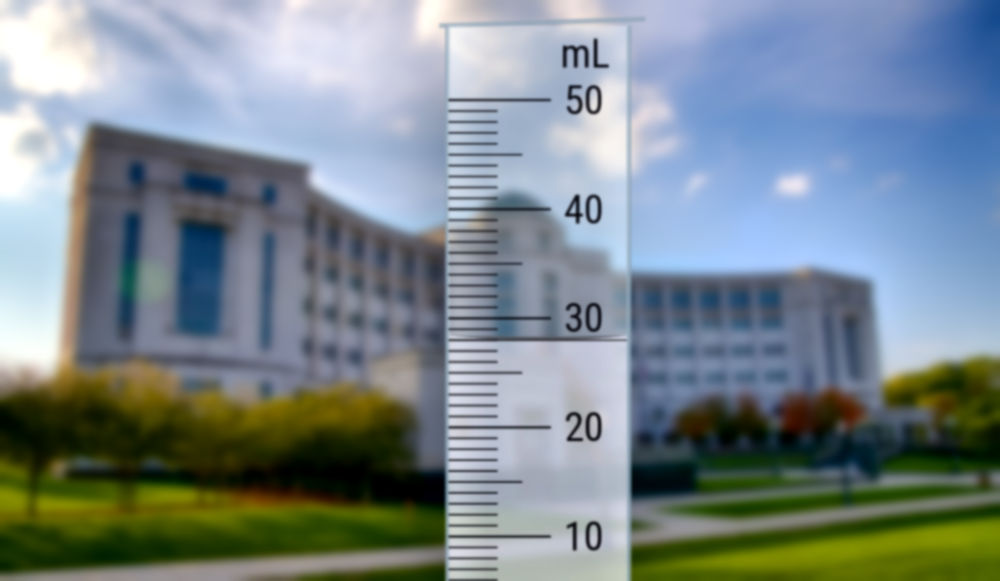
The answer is 28 mL
